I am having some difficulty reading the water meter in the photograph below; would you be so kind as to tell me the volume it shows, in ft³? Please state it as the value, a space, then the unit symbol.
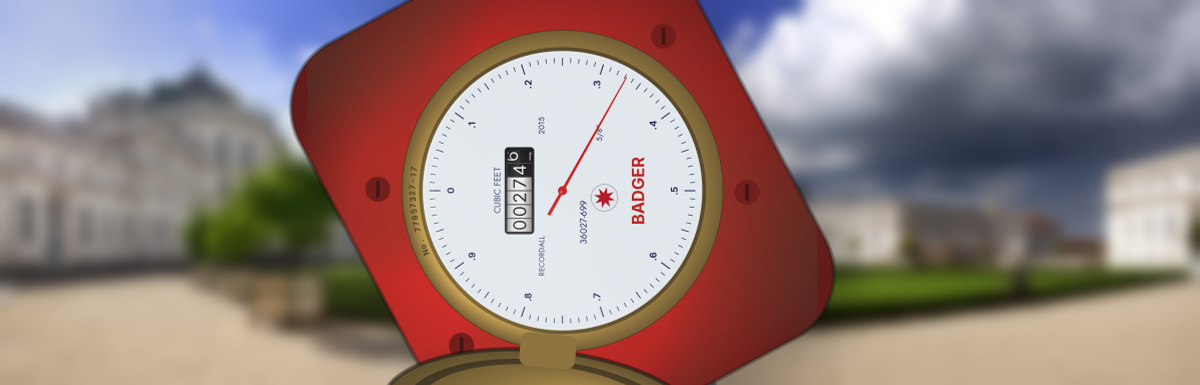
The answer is 2746.33 ft³
